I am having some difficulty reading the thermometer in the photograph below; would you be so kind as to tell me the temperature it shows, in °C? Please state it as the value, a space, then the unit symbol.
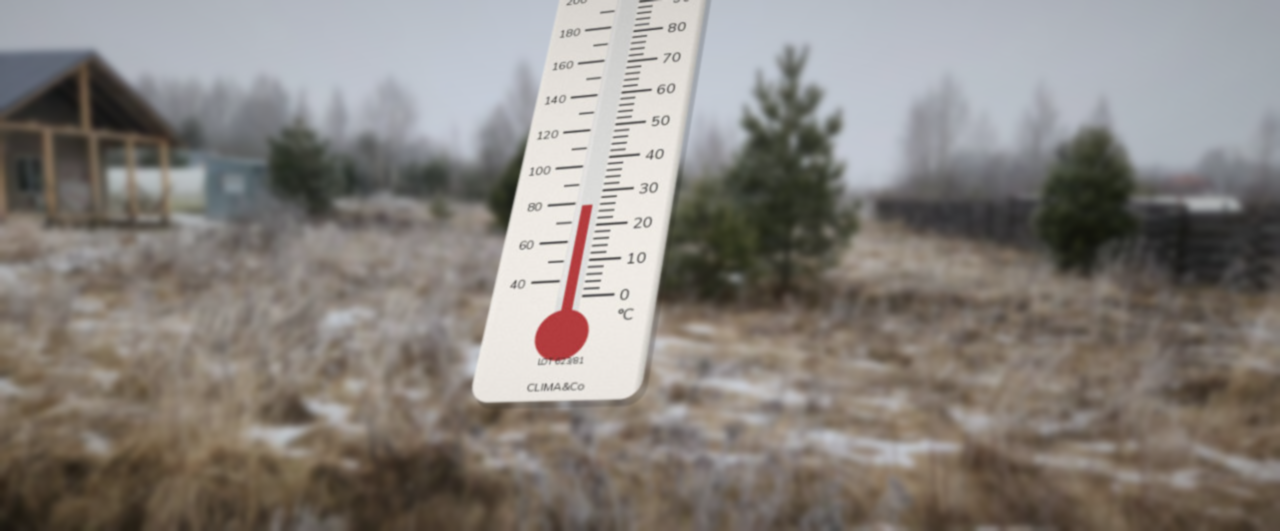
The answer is 26 °C
